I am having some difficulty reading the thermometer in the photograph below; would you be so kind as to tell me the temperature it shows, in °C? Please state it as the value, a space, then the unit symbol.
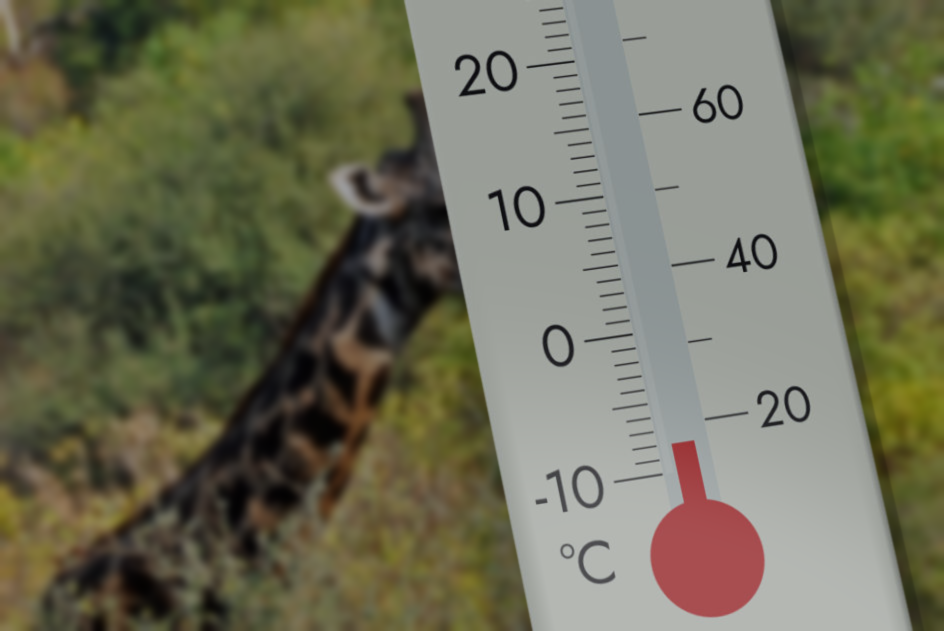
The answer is -8 °C
